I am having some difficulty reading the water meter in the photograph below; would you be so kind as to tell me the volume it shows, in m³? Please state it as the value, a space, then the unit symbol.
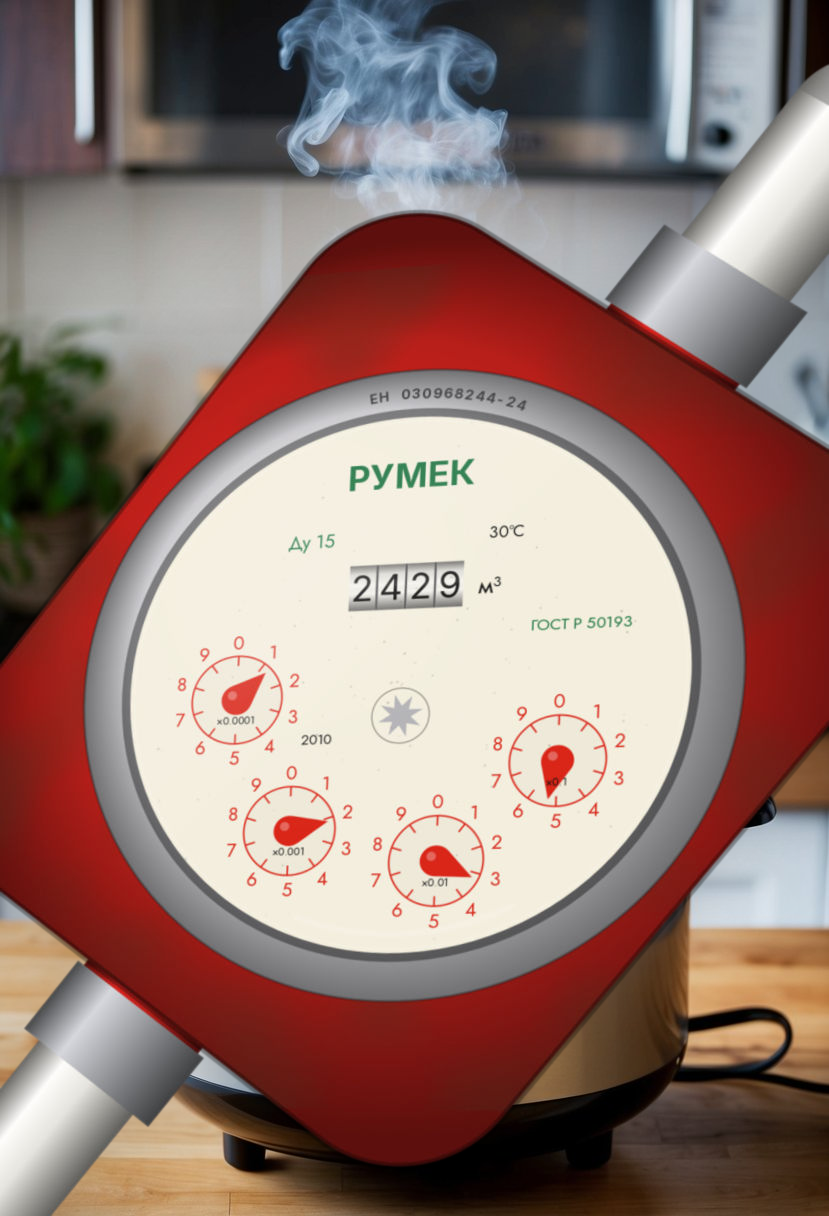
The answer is 2429.5321 m³
